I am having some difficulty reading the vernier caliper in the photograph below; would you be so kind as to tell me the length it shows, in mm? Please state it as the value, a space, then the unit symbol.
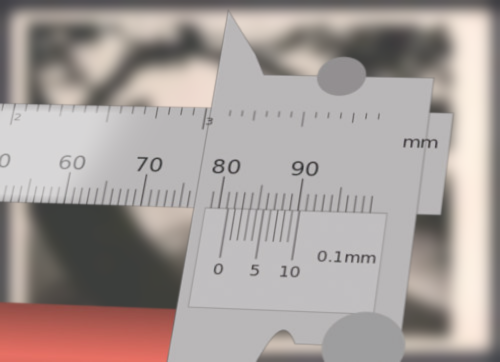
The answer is 81.2 mm
